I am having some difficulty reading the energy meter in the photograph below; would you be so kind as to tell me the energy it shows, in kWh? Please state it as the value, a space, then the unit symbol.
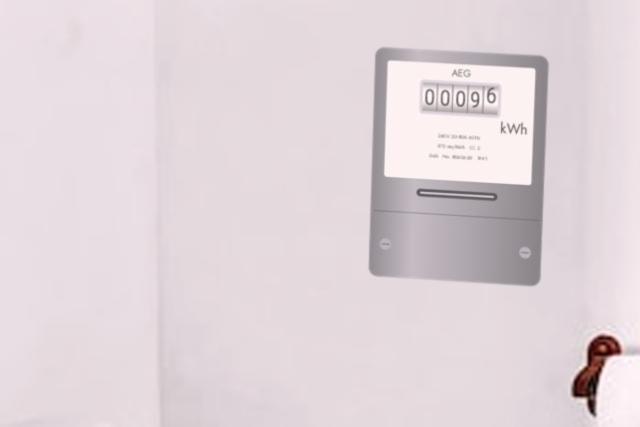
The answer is 96 kWh
